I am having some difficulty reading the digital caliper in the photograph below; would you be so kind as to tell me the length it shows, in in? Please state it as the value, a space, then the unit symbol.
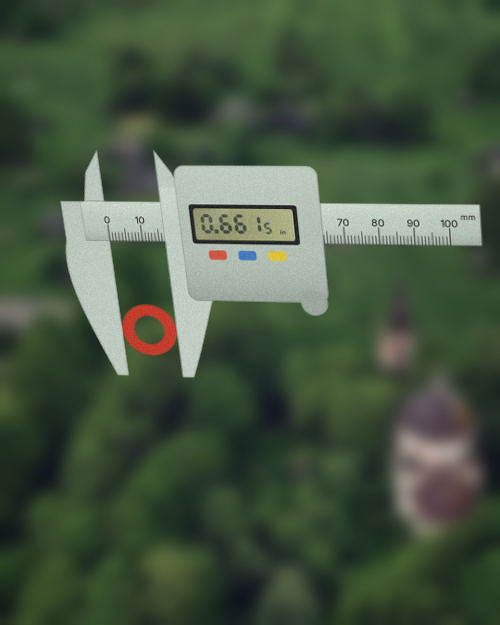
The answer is 0.6615 in
